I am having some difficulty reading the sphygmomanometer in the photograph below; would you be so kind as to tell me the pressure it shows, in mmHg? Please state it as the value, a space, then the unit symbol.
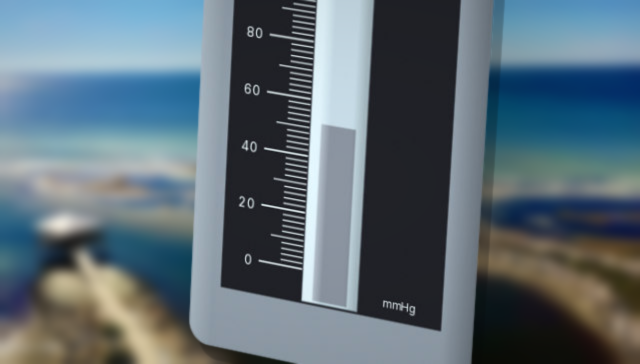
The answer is 52 mmHg
